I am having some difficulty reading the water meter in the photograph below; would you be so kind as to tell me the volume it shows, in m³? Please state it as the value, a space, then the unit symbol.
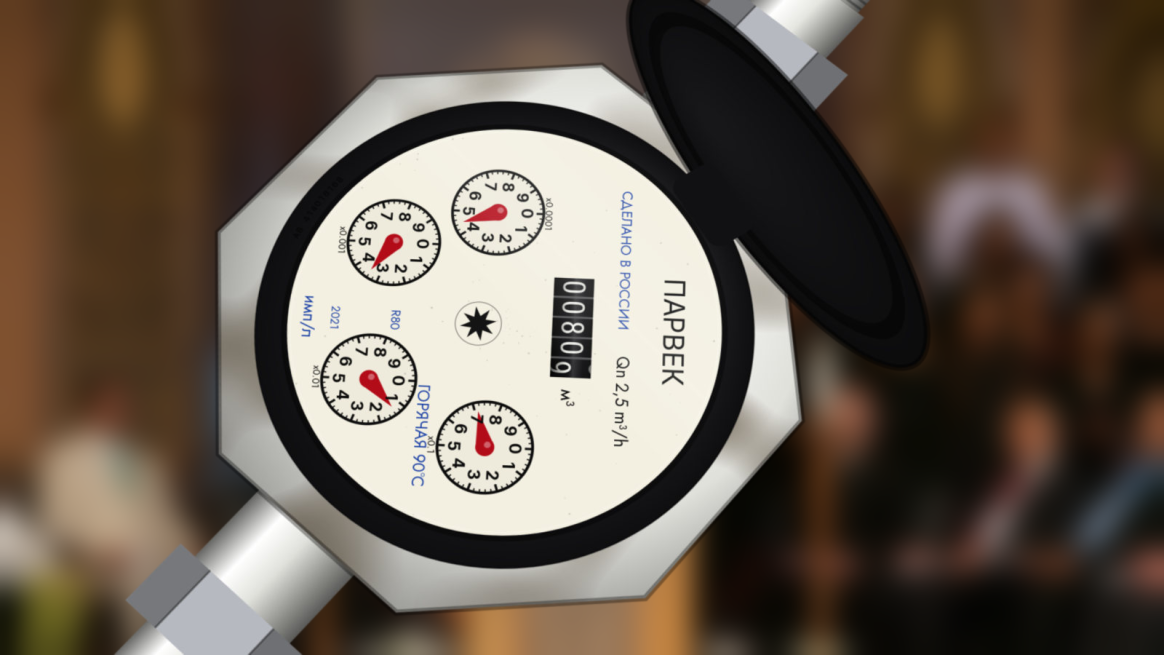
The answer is 808.7134 m³
